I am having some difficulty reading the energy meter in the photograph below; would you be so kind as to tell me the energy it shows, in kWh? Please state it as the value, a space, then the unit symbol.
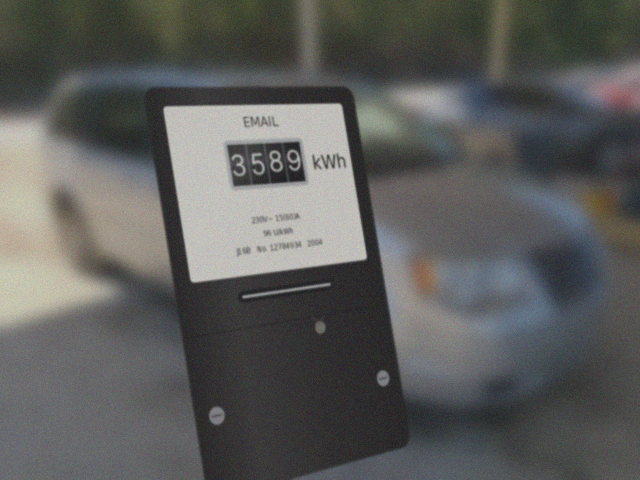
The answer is 3589 kWh
